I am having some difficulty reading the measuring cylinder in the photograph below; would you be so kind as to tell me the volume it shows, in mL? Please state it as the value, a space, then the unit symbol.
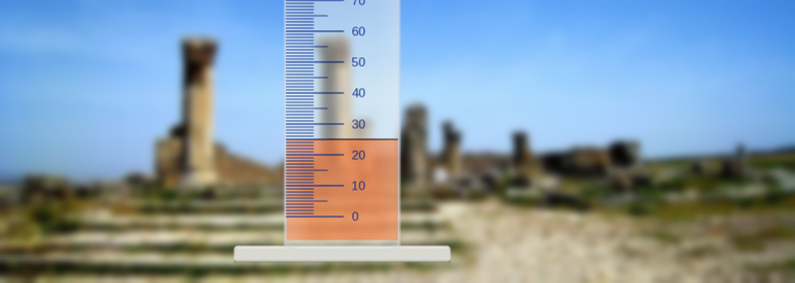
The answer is 25 mL
